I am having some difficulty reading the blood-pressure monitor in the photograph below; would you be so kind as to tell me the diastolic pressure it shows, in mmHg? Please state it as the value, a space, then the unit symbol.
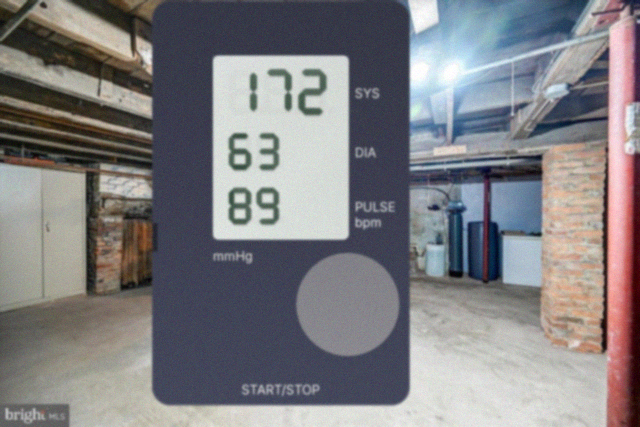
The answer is 63 mmHg
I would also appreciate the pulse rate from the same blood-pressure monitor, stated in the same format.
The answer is 89 bpm
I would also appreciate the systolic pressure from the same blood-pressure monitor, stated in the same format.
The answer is 172 mmHg
